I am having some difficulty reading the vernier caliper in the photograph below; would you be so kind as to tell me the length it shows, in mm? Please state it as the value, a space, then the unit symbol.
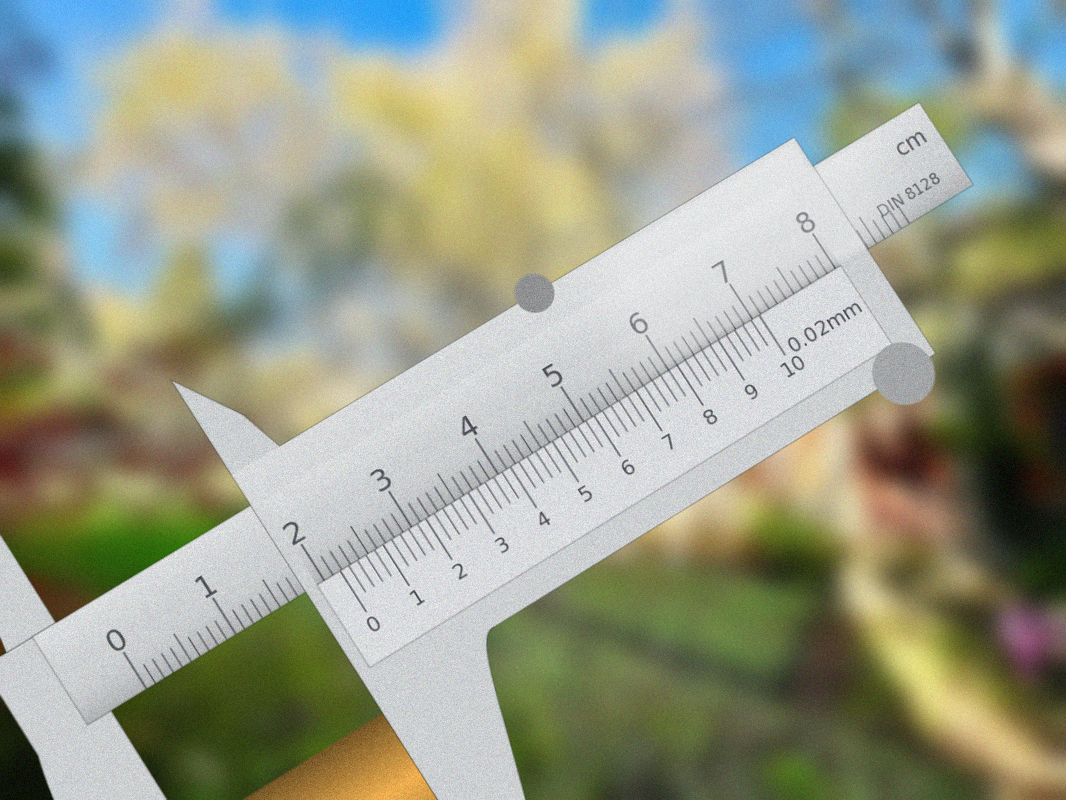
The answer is 21.8 mm
